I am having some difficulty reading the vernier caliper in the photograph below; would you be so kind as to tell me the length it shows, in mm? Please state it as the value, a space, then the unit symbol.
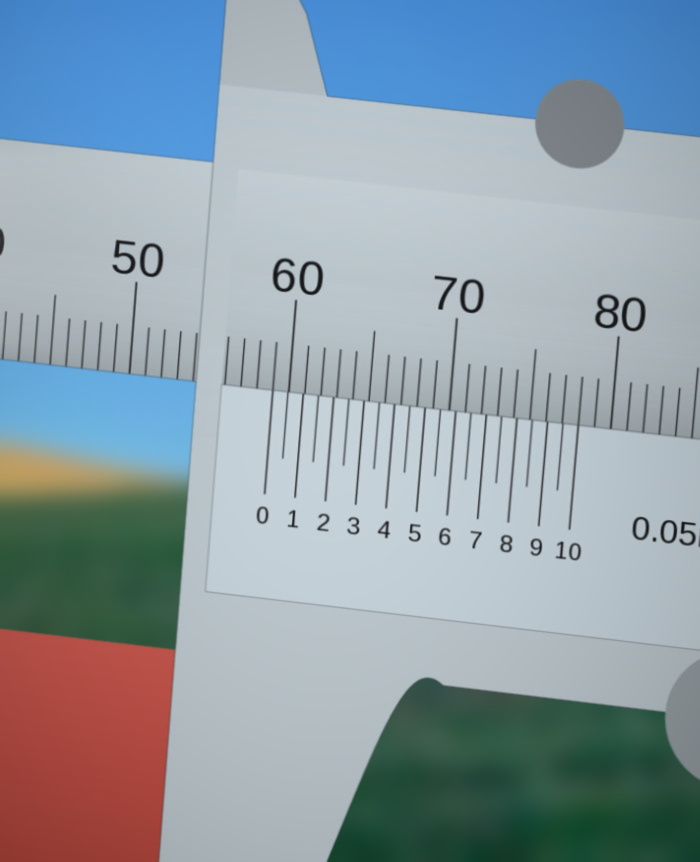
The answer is 59.0 mm
